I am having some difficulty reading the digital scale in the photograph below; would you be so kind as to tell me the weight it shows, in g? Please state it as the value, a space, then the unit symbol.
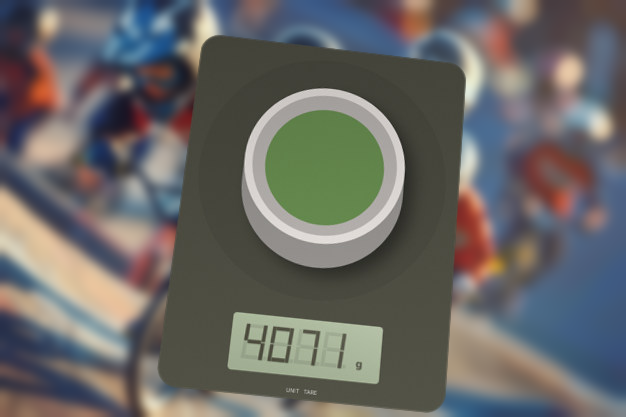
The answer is 4071 g
